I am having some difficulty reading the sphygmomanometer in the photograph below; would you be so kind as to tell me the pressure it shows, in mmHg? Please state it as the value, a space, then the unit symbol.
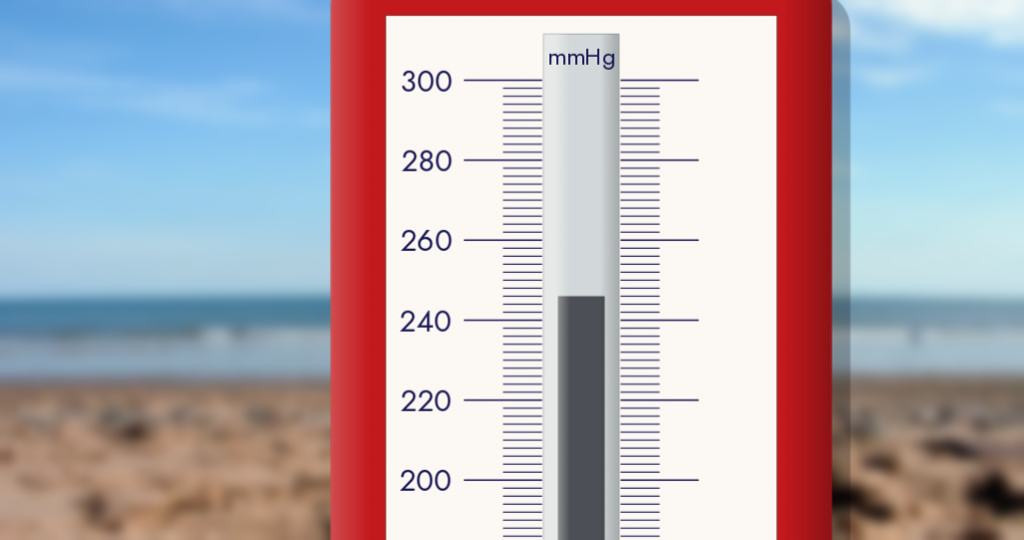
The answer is 246 mmHg
